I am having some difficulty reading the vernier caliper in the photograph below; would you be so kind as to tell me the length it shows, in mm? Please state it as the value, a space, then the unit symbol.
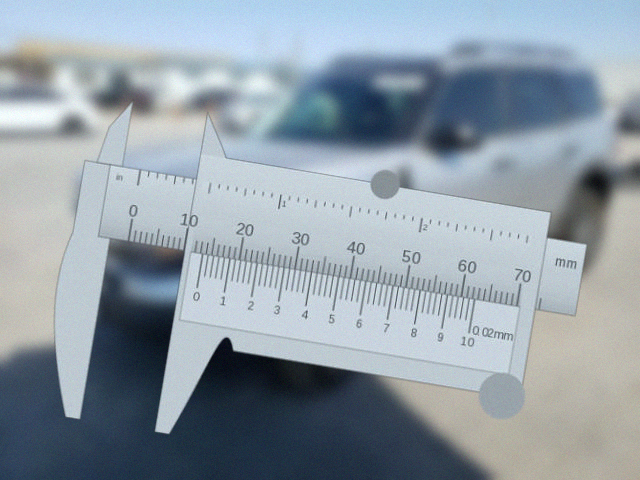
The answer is 13.4 mm
